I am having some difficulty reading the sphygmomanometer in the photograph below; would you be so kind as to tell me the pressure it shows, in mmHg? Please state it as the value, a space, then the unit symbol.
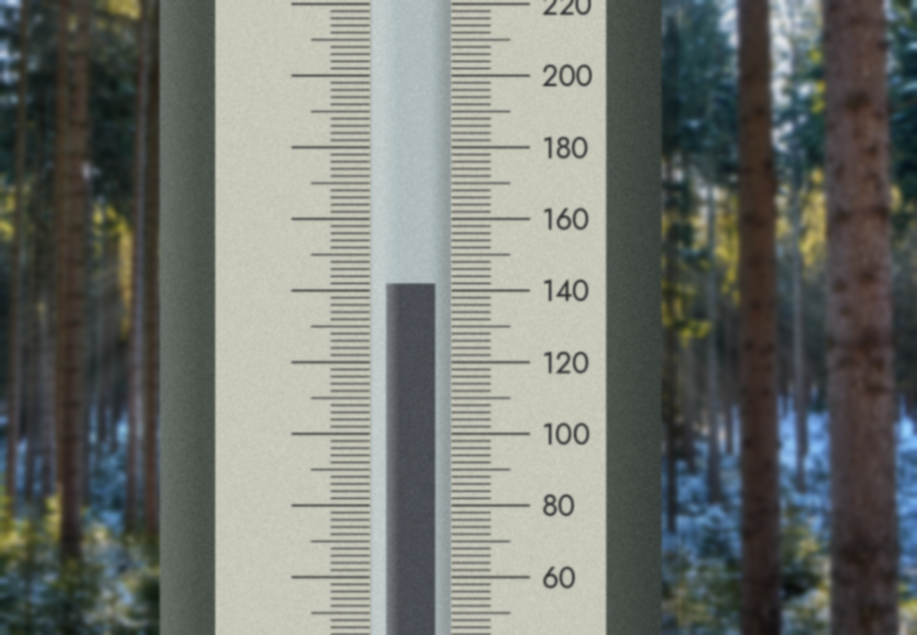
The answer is 142 mmHg
